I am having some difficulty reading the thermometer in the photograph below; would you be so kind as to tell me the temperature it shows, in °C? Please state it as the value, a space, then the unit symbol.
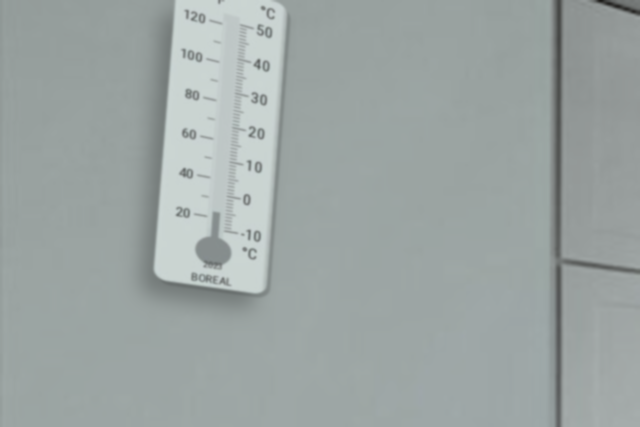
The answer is -5 °C
